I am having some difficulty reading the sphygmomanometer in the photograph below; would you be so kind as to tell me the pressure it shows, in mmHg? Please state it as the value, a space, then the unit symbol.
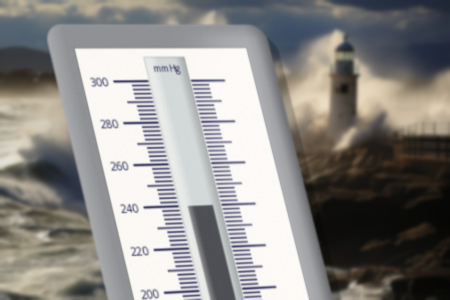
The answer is 240 mmHg
